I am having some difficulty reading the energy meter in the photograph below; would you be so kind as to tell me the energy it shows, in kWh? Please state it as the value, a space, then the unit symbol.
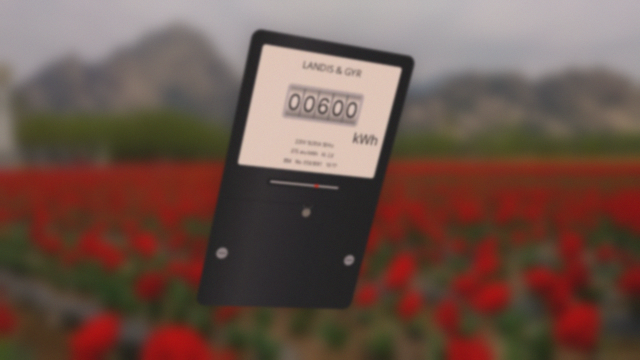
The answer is 600 kWh
